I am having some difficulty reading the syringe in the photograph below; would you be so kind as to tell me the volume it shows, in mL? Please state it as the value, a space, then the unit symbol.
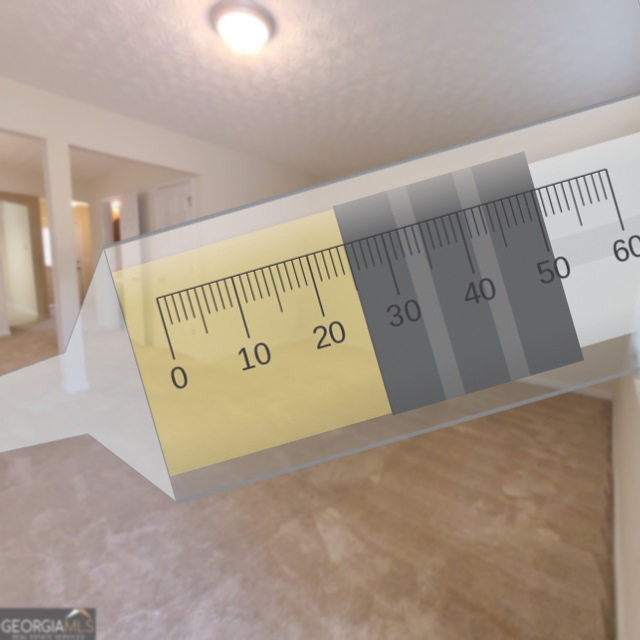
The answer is 25 mL
